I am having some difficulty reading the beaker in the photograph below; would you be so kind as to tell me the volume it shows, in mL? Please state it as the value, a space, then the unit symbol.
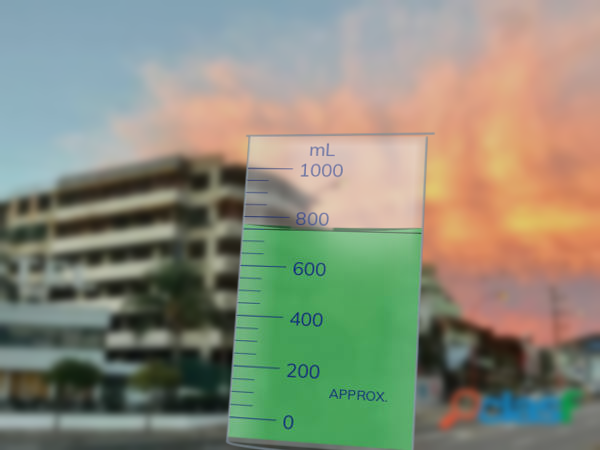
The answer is 750 mL
